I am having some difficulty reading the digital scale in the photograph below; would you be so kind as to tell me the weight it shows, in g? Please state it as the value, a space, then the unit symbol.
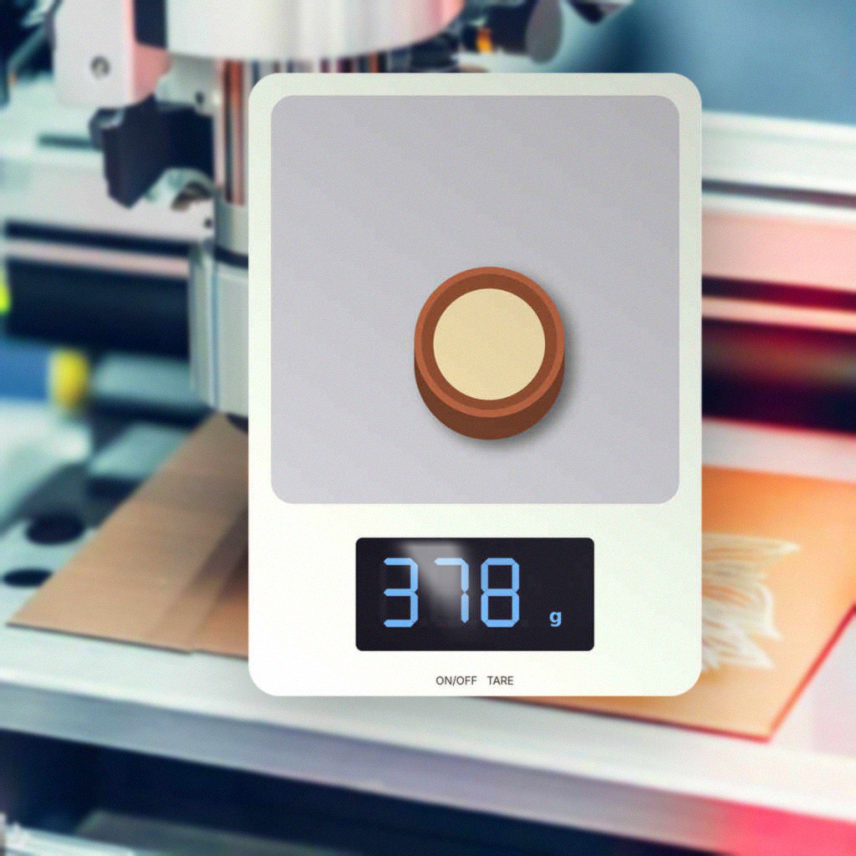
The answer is 378 g
